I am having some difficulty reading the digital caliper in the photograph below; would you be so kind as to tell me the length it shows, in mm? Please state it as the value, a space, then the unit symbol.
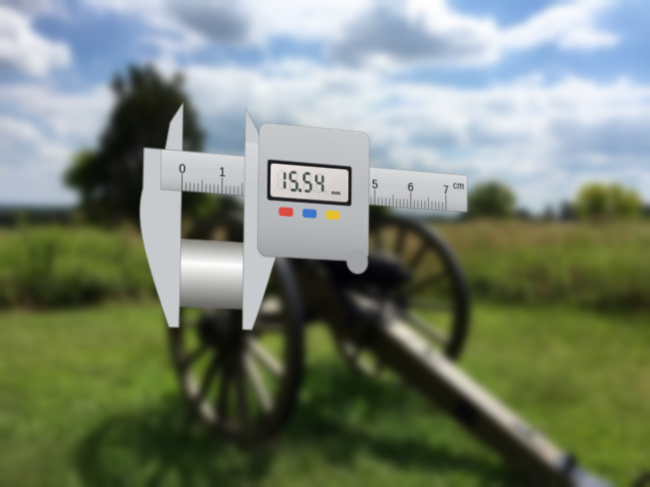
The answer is 15.54 mm
